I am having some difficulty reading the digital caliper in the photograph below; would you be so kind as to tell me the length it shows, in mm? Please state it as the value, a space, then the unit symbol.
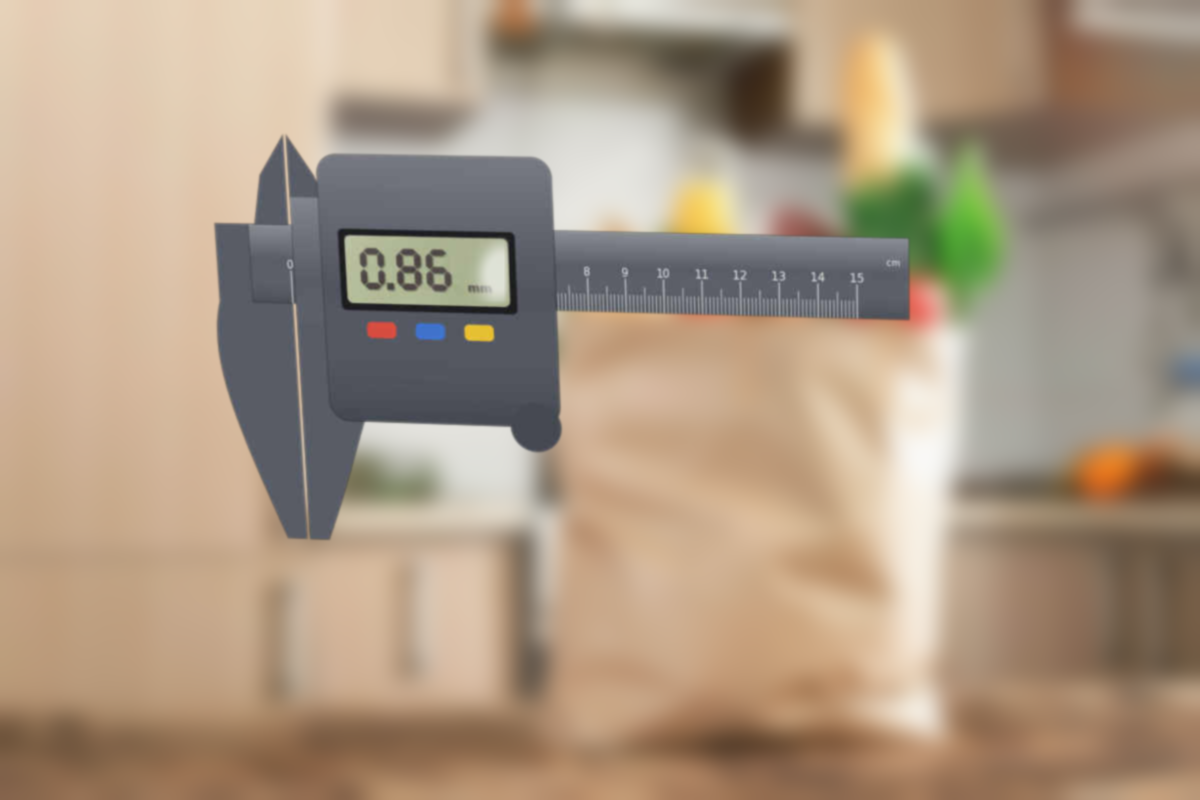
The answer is 0.86 mm
